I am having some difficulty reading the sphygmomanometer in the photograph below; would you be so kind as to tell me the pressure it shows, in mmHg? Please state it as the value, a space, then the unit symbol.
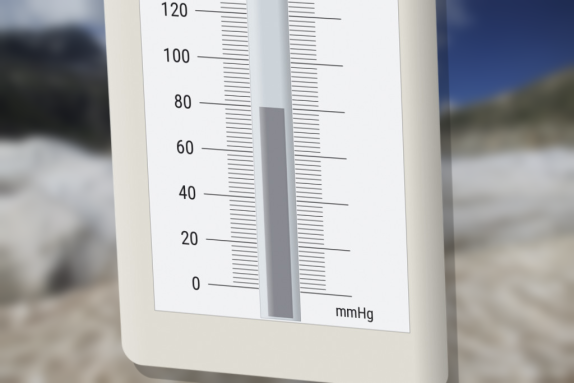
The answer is 80 mmHg
